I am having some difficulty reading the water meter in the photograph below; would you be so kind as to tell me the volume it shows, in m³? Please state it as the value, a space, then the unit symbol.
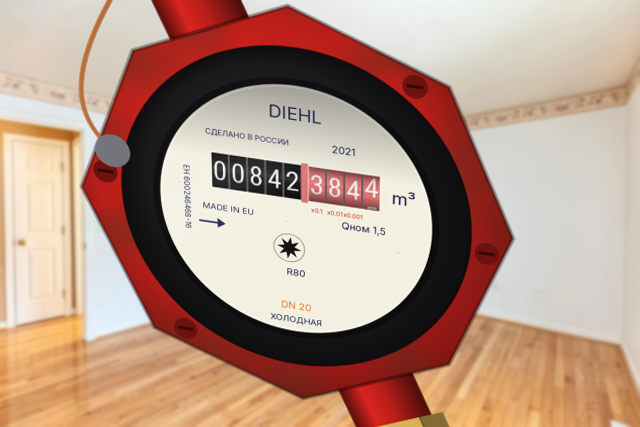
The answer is 842.3844 m³
